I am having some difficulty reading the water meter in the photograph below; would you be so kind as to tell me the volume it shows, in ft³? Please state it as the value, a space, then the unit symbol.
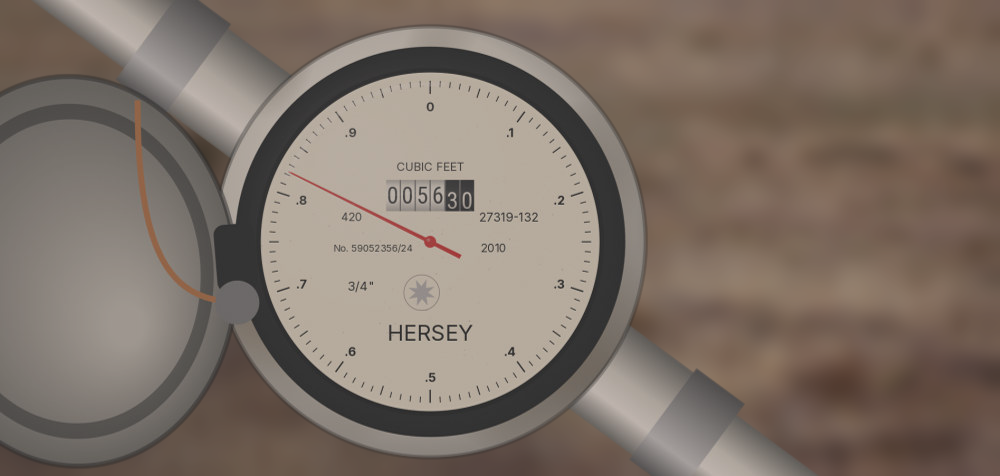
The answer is 5629.82 ft³
